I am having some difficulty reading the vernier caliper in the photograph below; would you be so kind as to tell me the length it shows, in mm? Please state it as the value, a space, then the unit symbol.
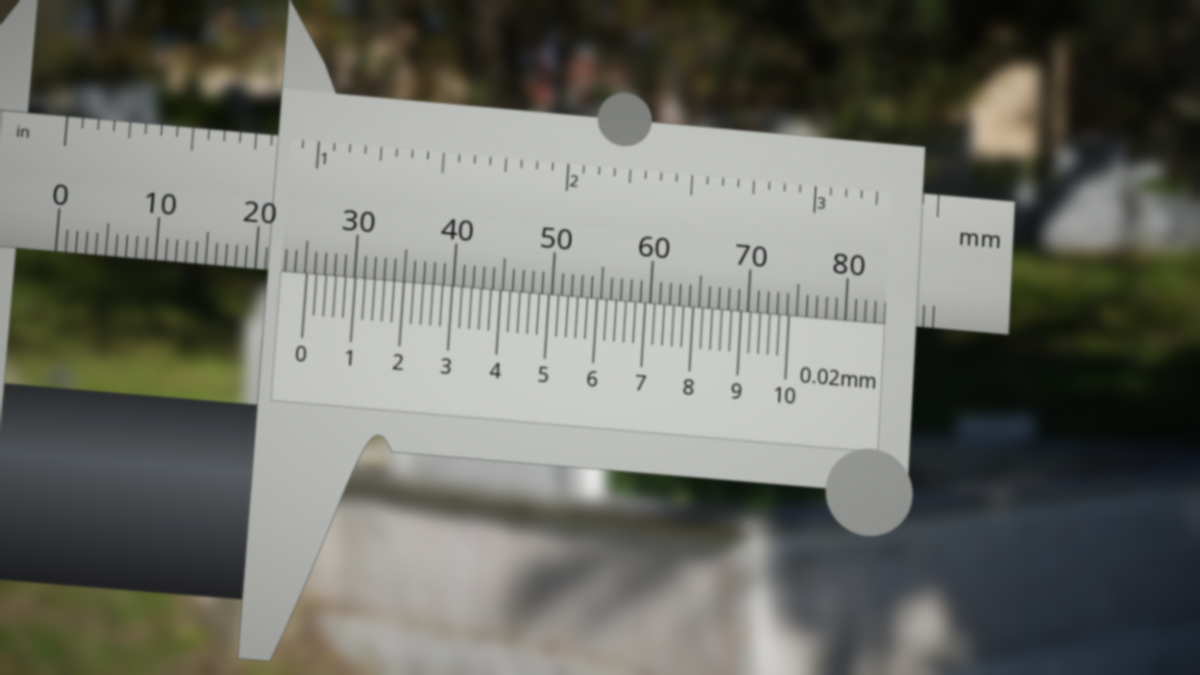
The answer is 25.2 mm
